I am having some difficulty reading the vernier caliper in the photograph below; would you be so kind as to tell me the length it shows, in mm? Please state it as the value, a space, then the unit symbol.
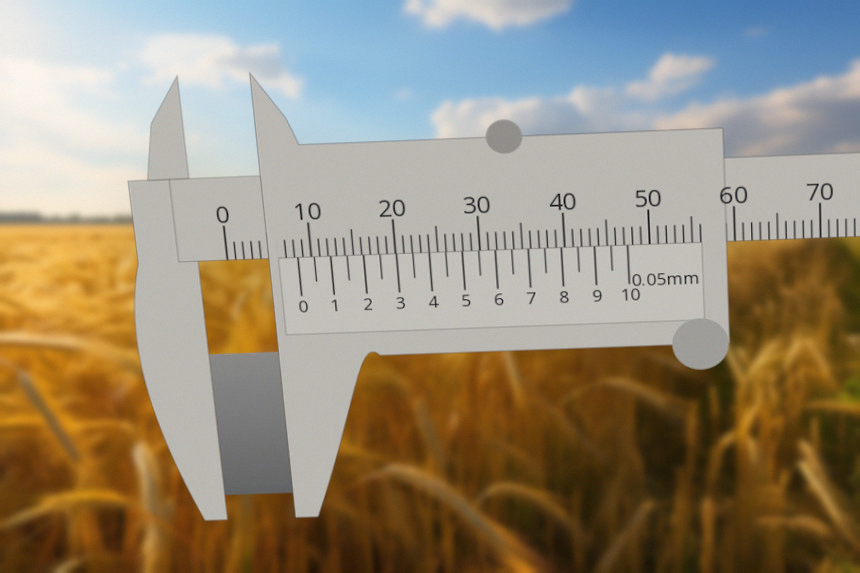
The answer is 8.4 mm
